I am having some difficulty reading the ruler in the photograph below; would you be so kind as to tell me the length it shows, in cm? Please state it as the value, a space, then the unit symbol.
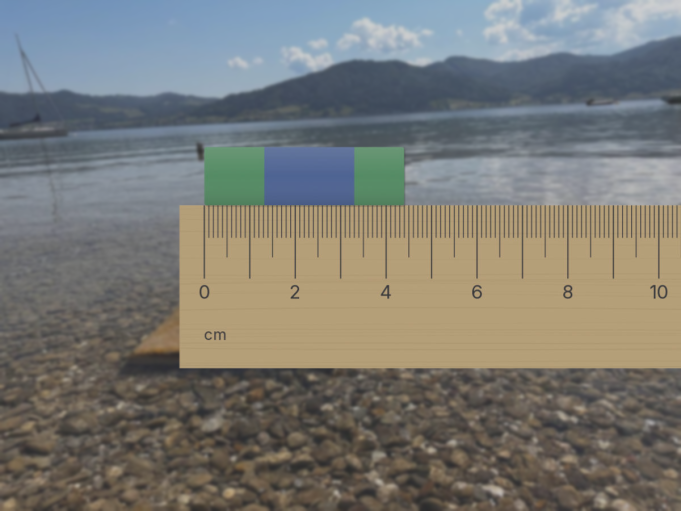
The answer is 4.4 cm
